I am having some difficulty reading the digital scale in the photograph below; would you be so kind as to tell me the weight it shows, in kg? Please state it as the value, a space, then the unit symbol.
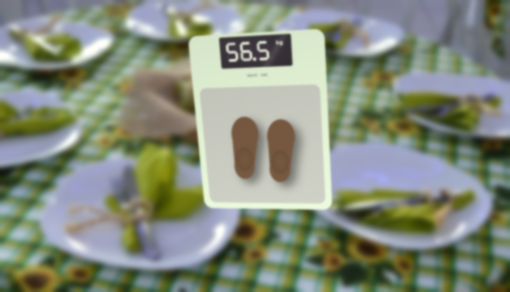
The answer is 56.5 kg
